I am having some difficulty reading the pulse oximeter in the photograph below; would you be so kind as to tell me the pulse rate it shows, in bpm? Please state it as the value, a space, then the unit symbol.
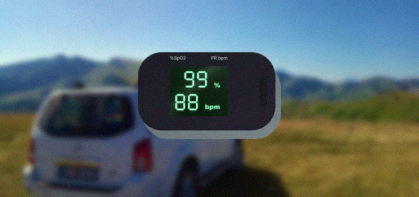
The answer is 88 bpm
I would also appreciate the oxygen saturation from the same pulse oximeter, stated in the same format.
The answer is 99 %
